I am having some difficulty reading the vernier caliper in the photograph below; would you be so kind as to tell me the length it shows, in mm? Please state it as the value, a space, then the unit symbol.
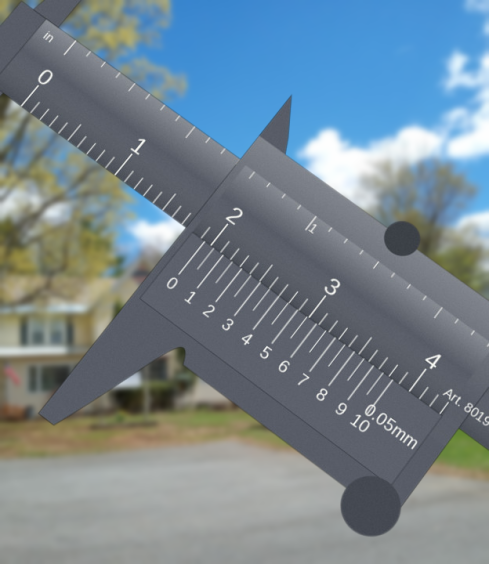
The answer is 19.4 mm
